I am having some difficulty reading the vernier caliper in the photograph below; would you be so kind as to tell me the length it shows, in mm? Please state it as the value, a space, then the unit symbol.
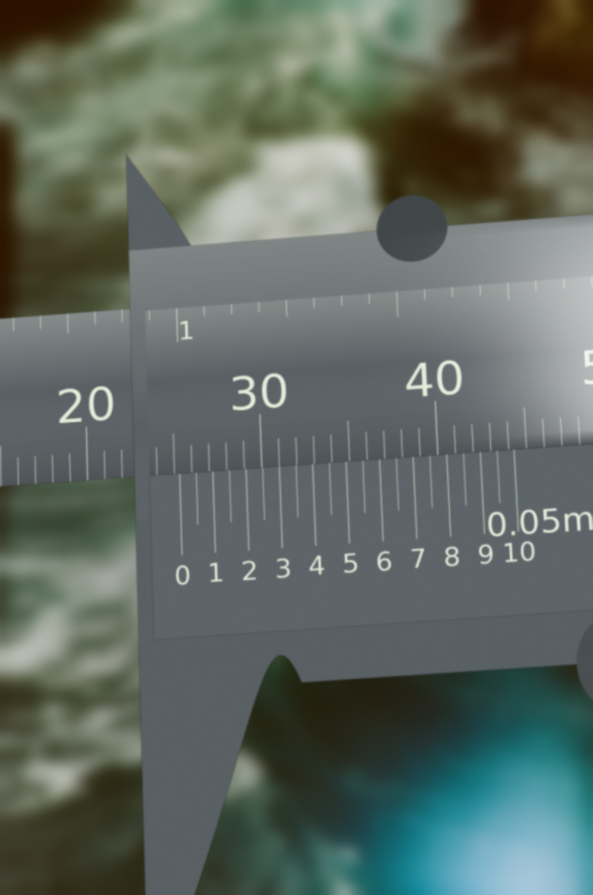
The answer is 25.3 mm
